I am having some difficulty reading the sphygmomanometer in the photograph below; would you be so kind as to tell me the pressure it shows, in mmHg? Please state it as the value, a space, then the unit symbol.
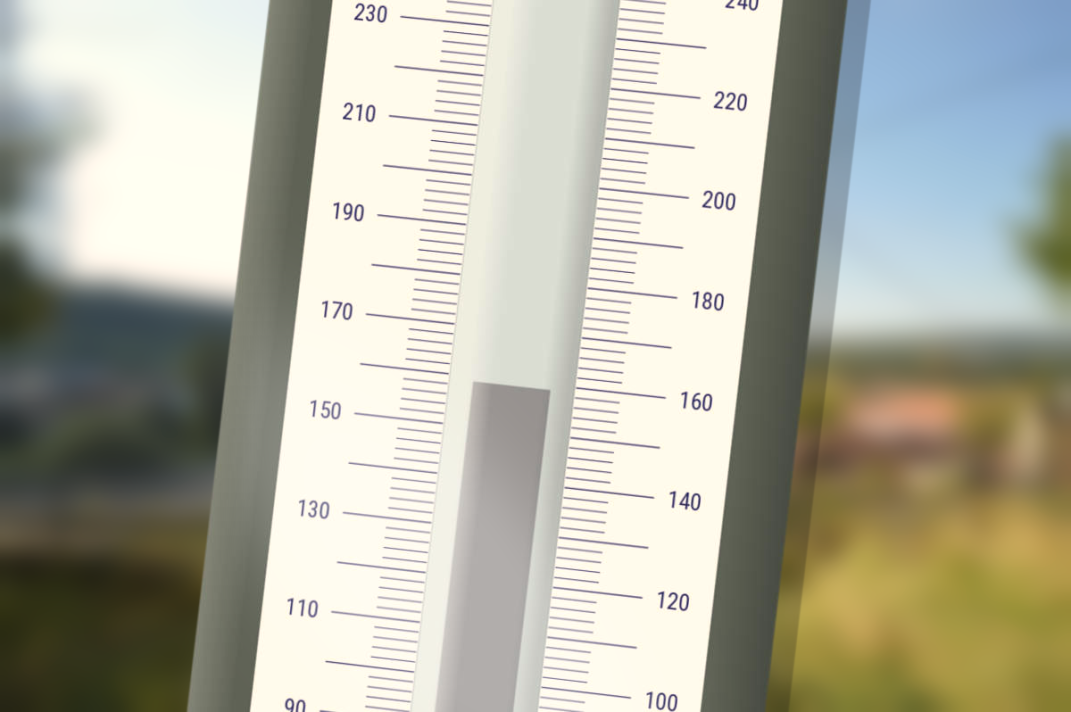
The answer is 159 mmHg
